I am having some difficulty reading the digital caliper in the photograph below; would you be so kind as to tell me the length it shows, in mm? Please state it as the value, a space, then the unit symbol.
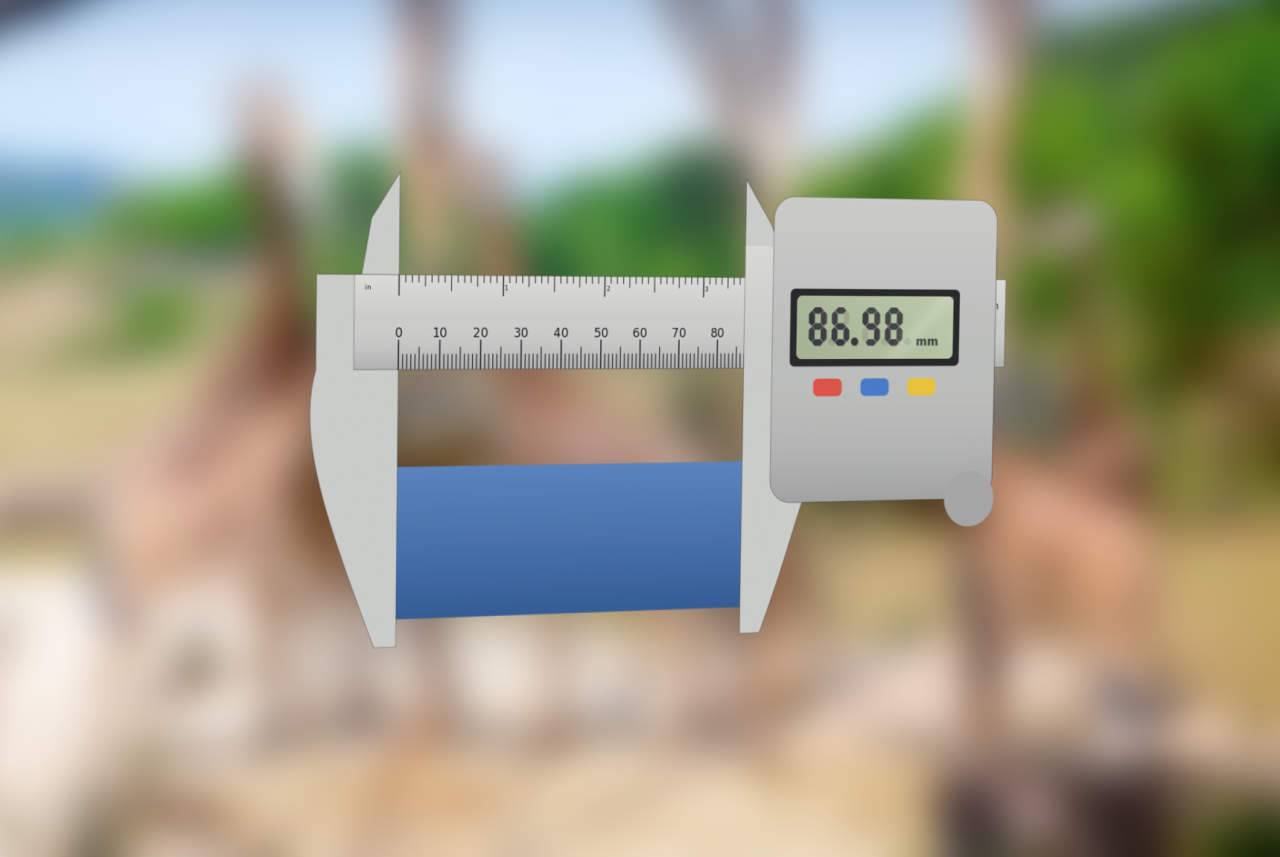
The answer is 86.98 mm
